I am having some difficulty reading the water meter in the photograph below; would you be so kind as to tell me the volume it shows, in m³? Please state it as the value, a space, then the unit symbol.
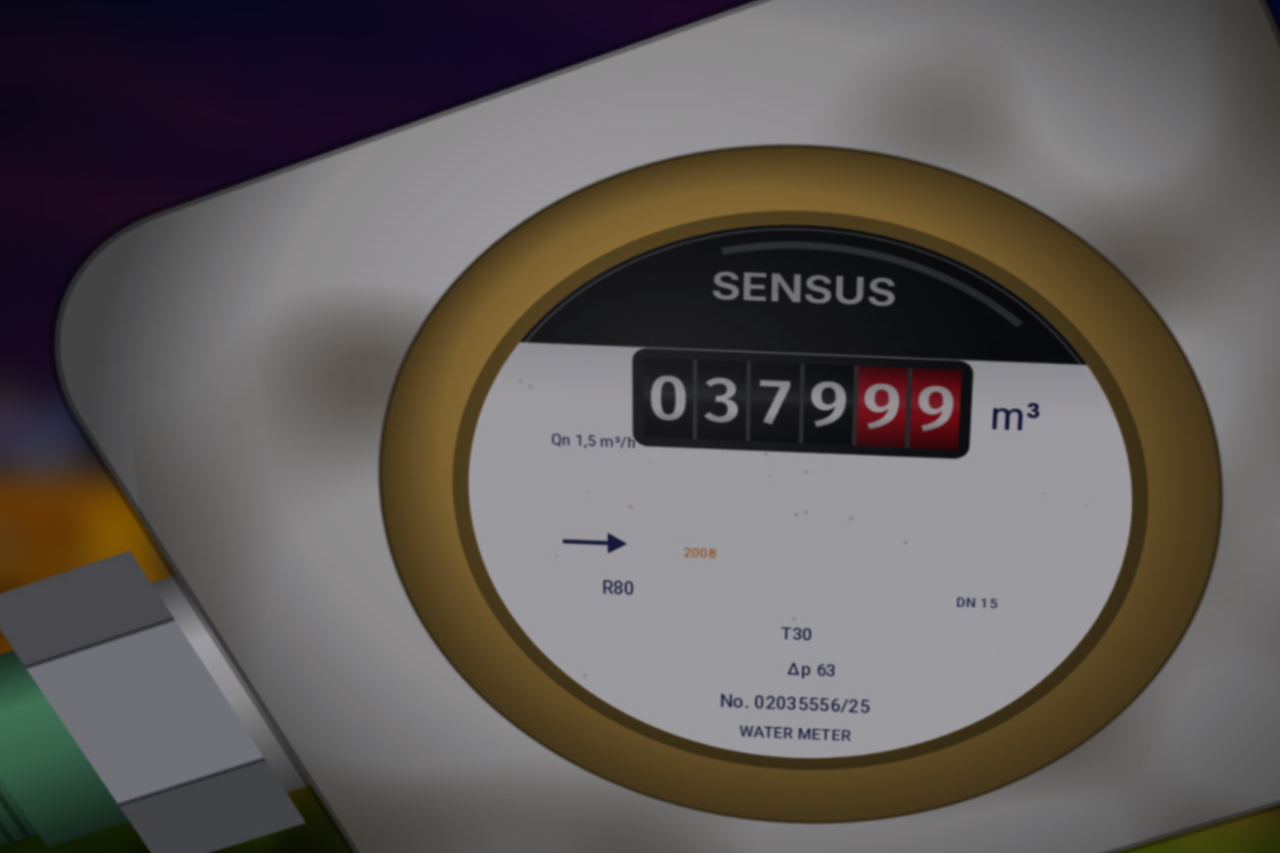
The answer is 379.99 m³
